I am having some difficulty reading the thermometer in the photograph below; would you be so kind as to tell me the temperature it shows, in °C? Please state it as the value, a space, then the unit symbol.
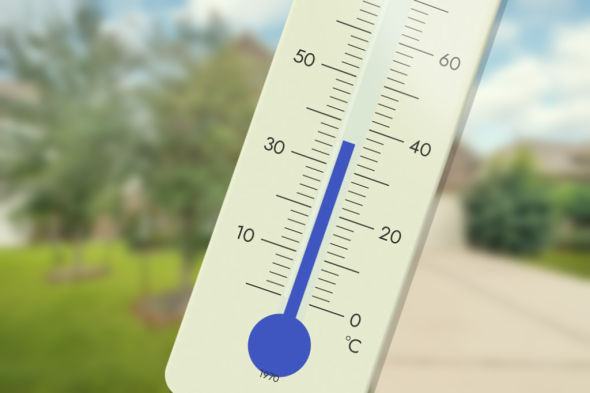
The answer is 36 °C
